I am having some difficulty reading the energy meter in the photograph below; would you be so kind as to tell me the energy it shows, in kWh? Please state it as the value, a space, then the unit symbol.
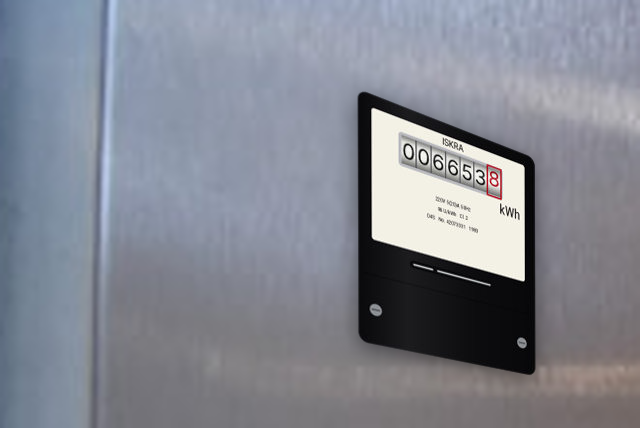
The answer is 6653.8 kWh
